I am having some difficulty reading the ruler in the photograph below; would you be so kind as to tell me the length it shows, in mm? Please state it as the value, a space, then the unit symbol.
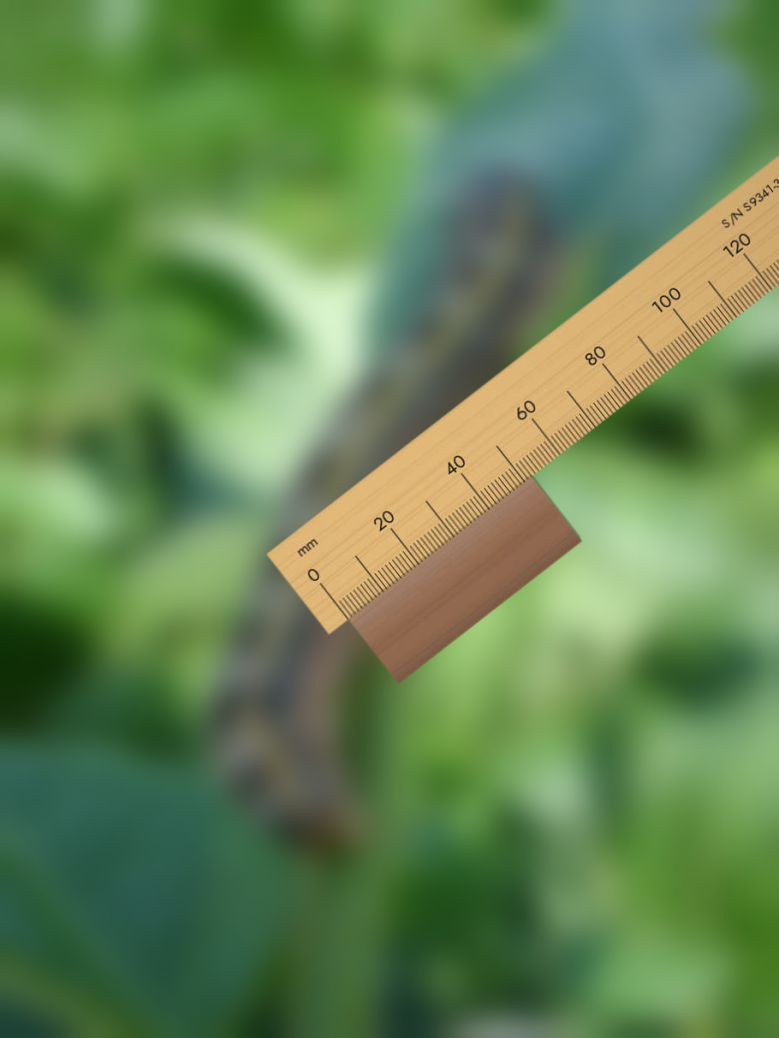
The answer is 52 mm
